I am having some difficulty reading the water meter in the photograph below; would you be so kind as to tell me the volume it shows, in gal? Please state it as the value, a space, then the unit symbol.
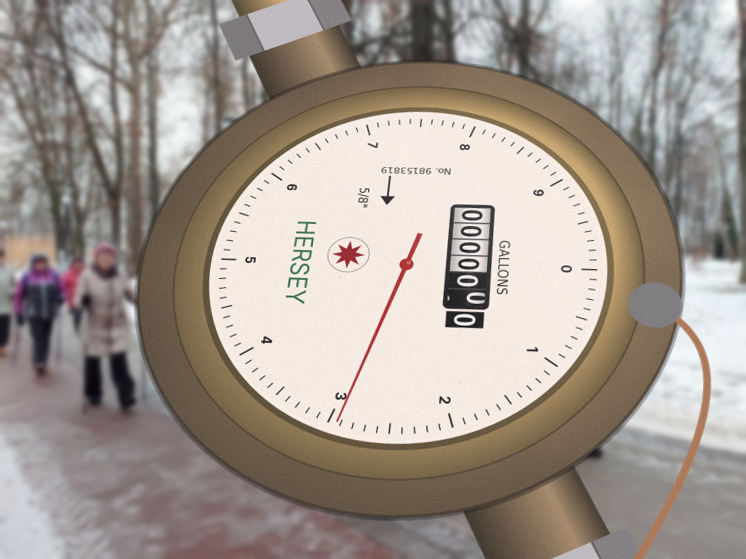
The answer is 2.9 gal
